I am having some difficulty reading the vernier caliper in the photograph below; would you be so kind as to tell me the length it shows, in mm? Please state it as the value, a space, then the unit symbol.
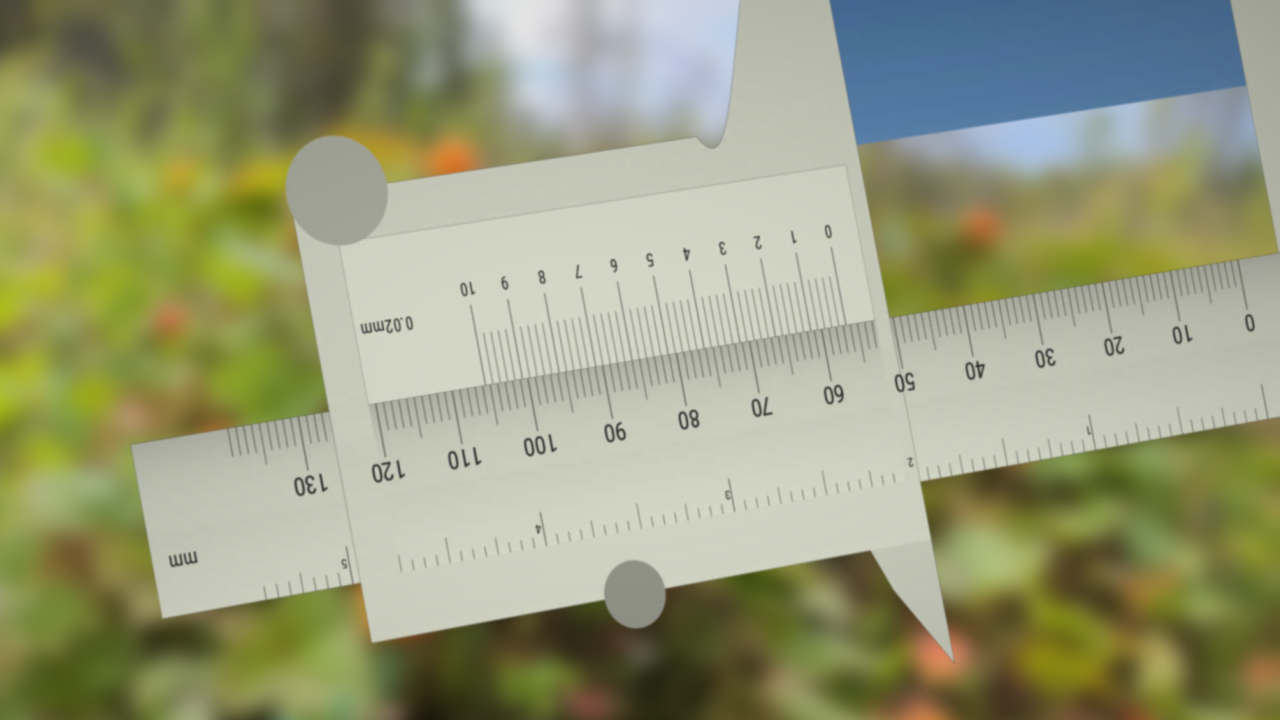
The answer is 56.6 mm
